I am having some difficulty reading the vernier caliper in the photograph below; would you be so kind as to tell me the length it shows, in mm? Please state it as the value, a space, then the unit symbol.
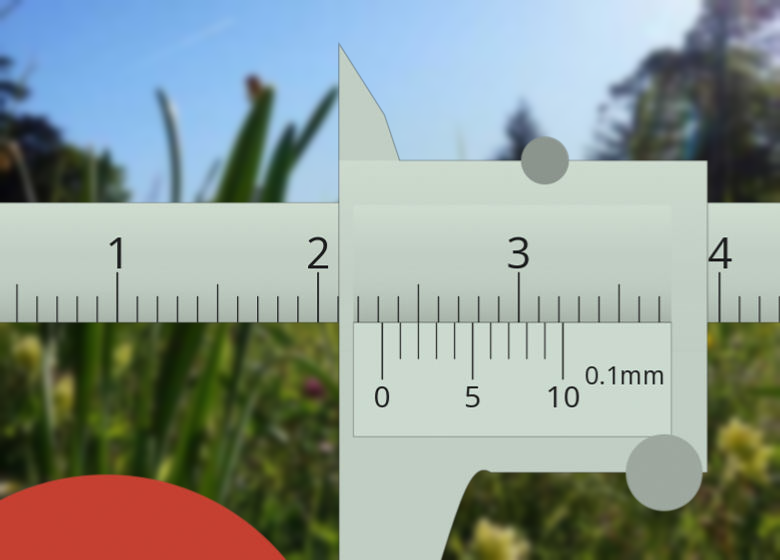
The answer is 23.2 mm
